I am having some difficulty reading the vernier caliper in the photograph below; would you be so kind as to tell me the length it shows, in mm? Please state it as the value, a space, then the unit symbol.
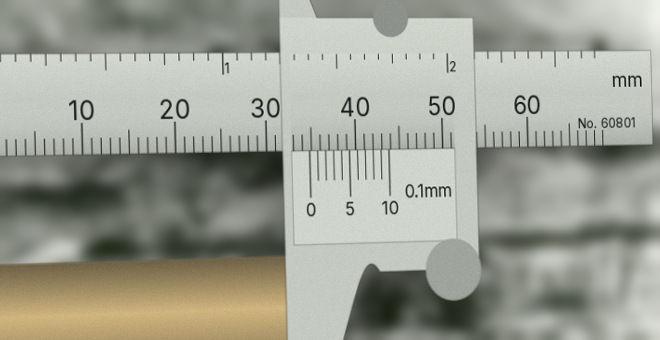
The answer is 34.8 mm
